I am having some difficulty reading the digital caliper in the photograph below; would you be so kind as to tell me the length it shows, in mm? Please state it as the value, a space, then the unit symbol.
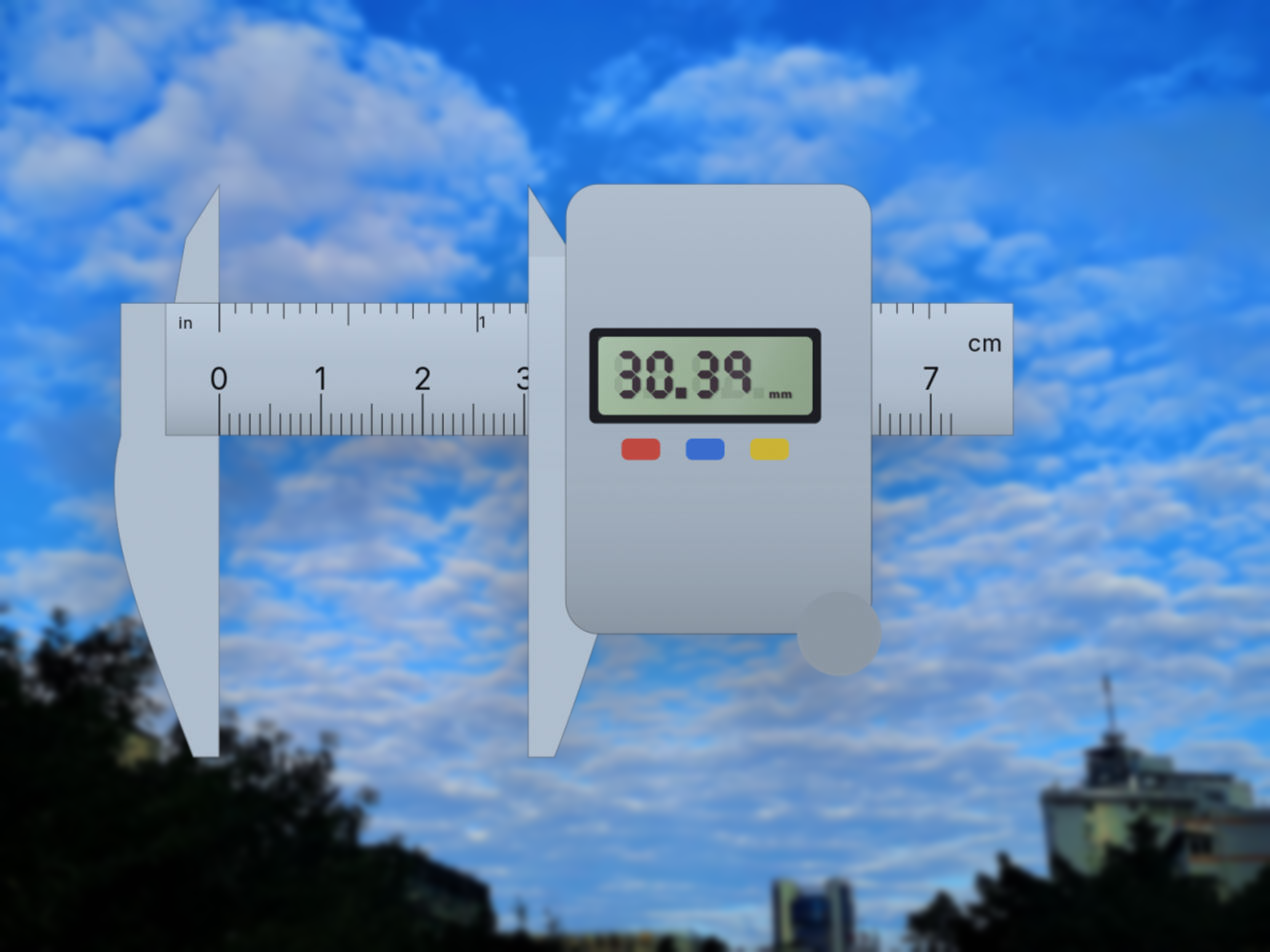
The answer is 30.39 mm
